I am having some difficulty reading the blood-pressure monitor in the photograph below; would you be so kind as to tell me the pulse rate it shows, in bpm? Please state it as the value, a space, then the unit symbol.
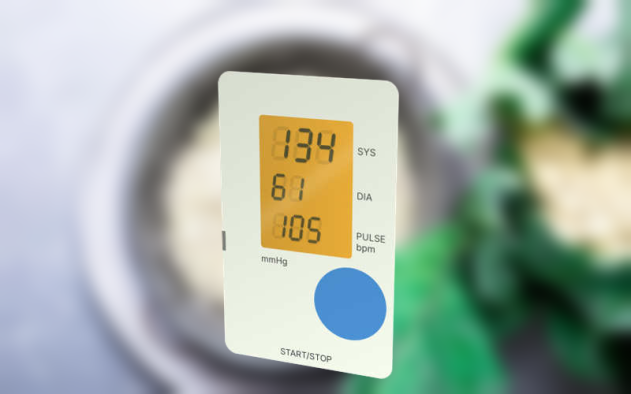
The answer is 105 bpm
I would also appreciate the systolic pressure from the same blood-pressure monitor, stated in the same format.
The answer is 134 mmHg
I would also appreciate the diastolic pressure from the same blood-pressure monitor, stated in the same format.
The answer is 61 mmHg
